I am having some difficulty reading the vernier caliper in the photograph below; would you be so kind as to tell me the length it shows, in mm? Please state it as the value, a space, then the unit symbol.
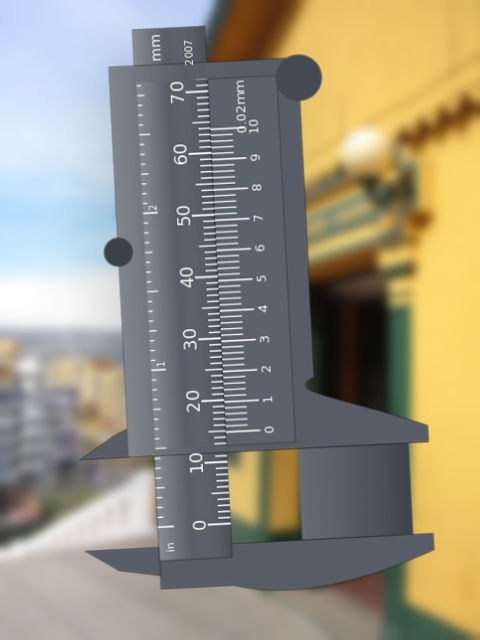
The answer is 14.8 mm
